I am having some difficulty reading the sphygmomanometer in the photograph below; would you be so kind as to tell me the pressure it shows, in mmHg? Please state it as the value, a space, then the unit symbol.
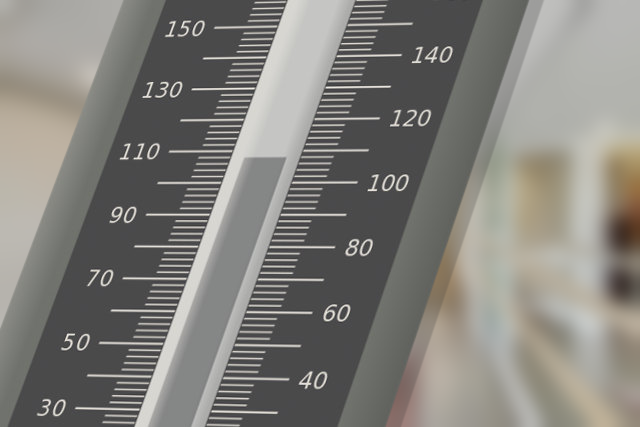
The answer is 108 mmHg
